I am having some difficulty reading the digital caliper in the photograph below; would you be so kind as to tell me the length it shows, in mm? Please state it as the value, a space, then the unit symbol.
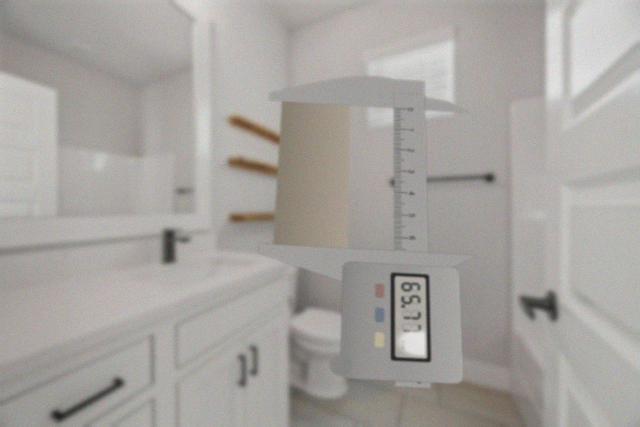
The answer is 65.77 mm
